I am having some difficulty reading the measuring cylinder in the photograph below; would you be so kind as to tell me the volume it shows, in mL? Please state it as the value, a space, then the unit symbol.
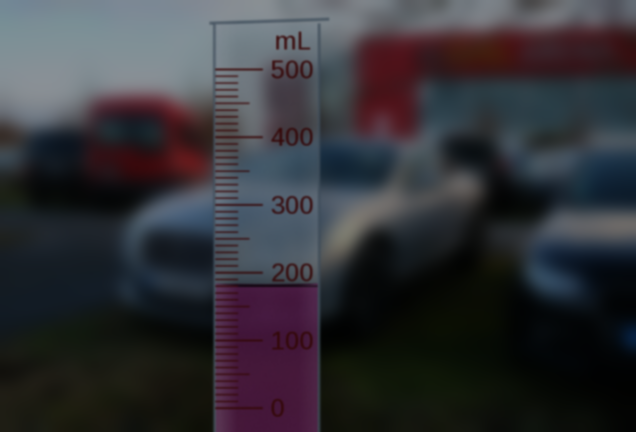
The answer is 180 mL
